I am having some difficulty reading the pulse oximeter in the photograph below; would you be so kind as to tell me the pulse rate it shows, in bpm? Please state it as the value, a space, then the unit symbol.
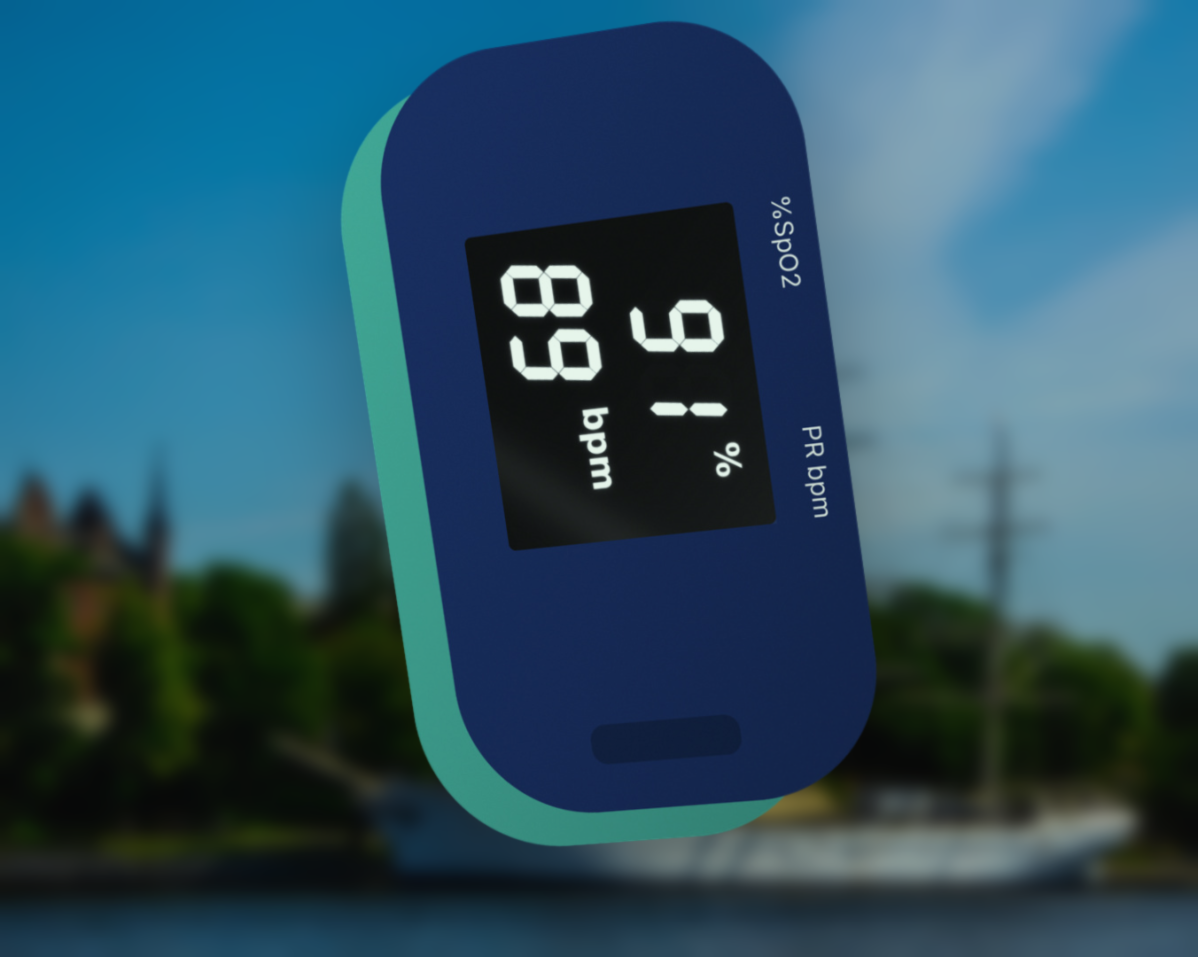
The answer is 89 bpm
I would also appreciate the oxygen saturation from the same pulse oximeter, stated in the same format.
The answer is 91 %
